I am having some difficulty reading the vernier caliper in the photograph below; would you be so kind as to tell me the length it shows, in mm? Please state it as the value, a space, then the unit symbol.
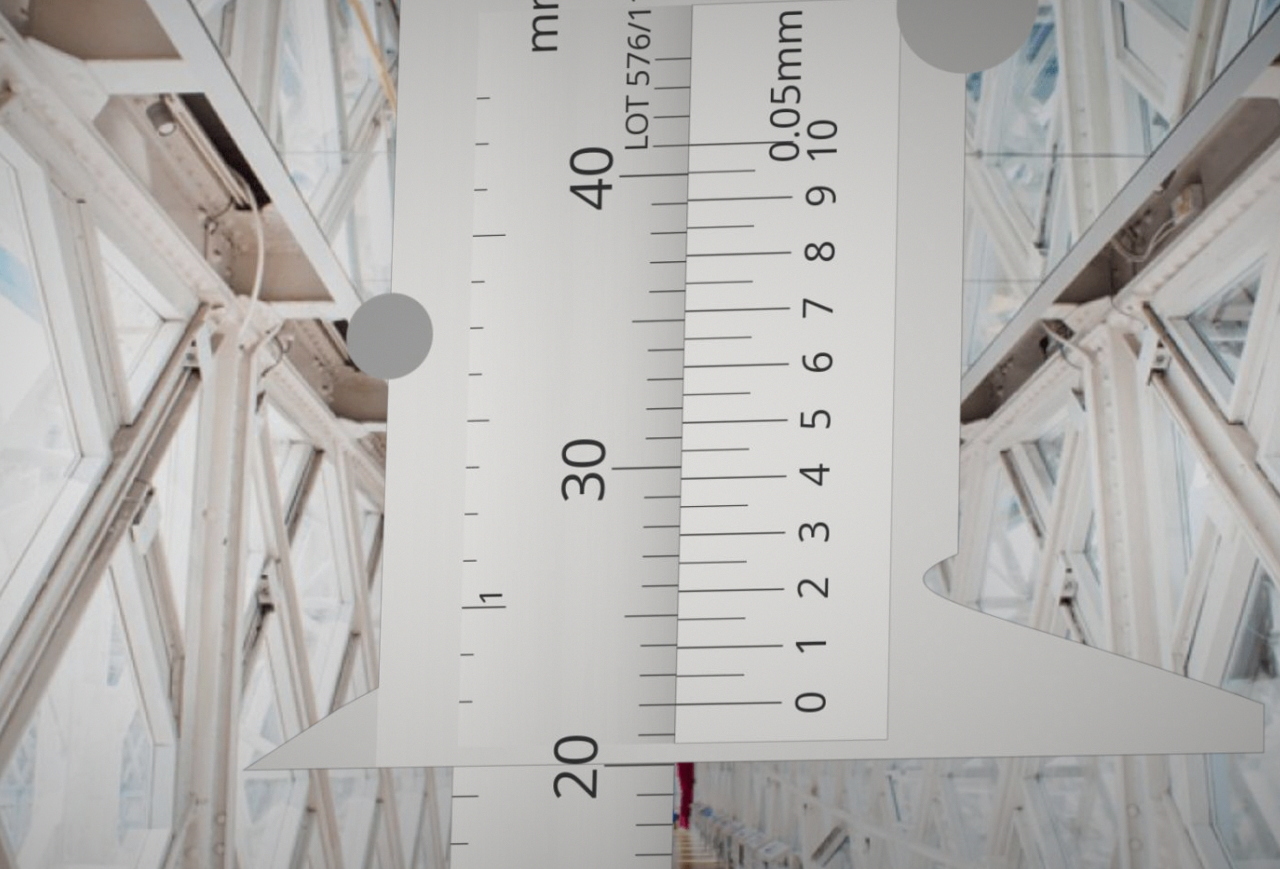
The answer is 22.00 mm
